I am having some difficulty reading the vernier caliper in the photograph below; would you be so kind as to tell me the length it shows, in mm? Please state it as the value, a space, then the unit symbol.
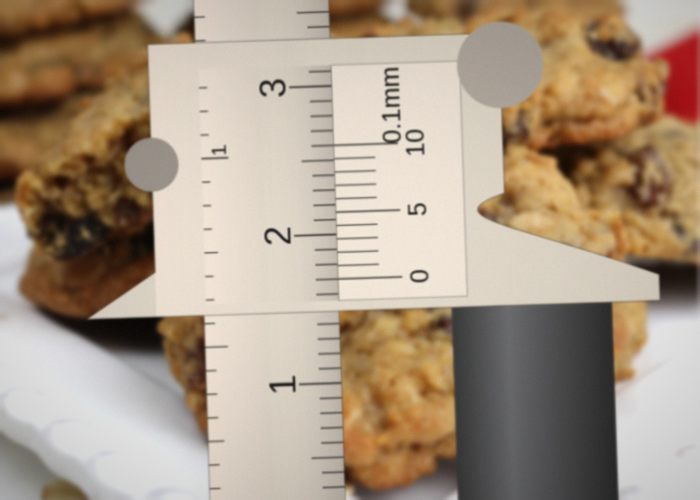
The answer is 17.0 mm
